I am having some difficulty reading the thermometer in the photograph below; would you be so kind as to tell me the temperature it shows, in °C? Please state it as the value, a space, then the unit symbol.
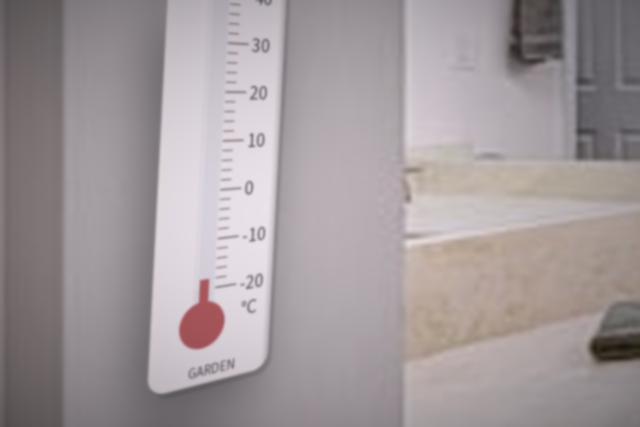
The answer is -18 °C
